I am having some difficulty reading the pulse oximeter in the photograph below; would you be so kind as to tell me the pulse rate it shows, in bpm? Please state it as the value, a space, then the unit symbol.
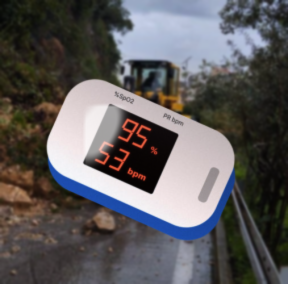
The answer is 53 bpm
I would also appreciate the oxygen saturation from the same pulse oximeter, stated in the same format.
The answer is 95 %
